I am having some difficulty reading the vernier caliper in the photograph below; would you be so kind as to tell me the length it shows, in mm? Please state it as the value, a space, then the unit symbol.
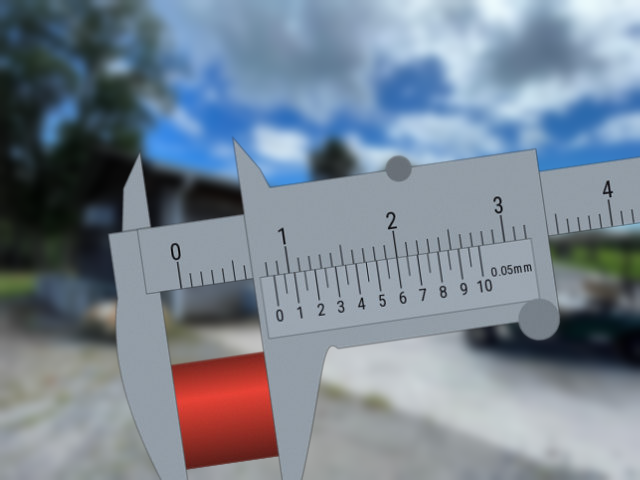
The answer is 8.6 mm
